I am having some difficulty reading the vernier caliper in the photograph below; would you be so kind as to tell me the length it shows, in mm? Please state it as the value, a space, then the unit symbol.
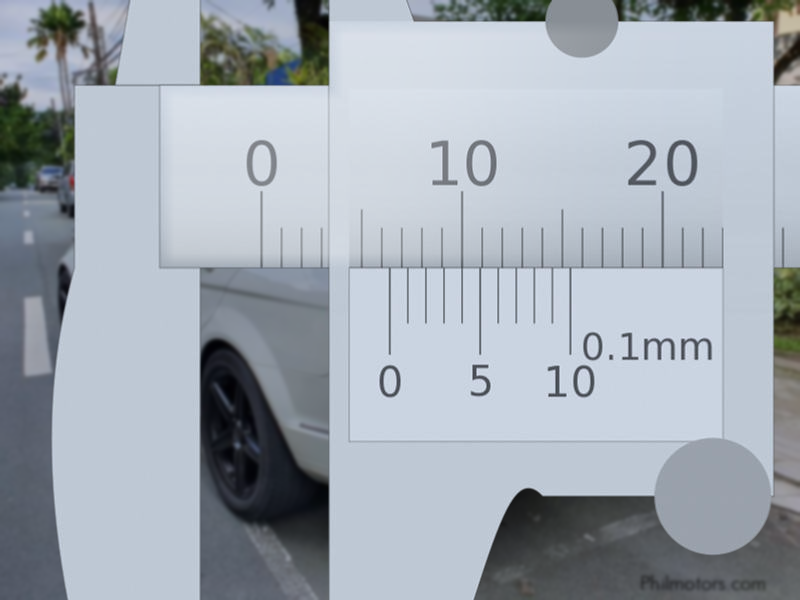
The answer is 6.4 mm
